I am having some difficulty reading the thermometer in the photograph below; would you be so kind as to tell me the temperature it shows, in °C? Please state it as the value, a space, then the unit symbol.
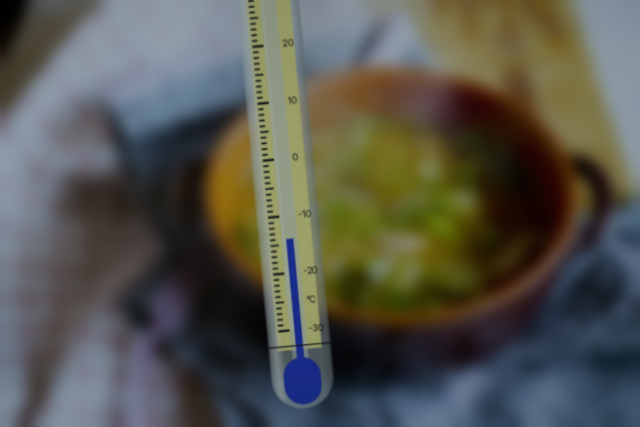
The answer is -14 °C
